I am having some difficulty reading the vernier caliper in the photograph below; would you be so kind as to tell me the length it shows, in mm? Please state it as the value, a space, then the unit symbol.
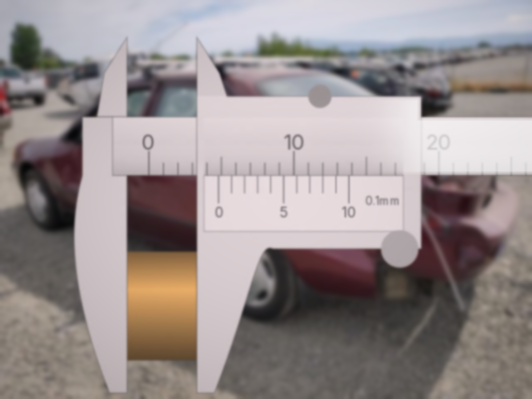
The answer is 4.8 mm
